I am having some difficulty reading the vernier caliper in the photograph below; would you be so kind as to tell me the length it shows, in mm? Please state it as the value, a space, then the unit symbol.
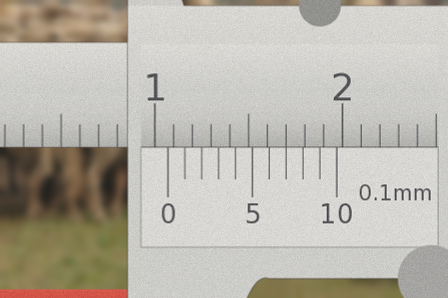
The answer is 10.7 mm
